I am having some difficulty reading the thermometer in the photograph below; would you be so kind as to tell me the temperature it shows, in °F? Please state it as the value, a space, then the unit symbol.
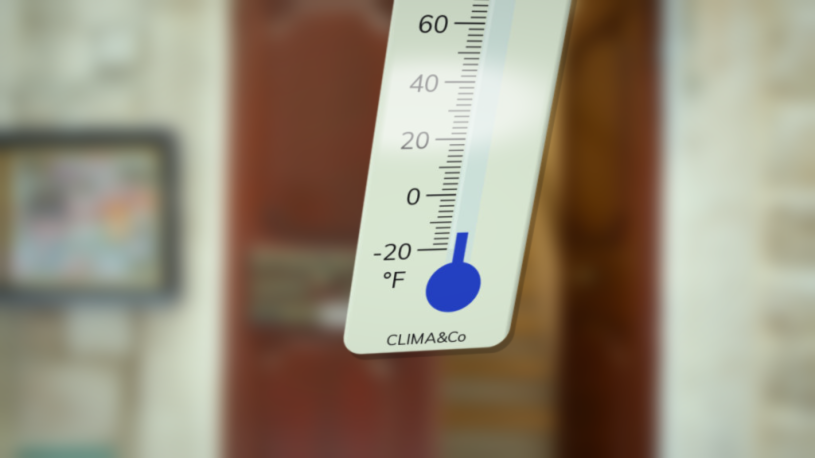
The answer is -14 °F
